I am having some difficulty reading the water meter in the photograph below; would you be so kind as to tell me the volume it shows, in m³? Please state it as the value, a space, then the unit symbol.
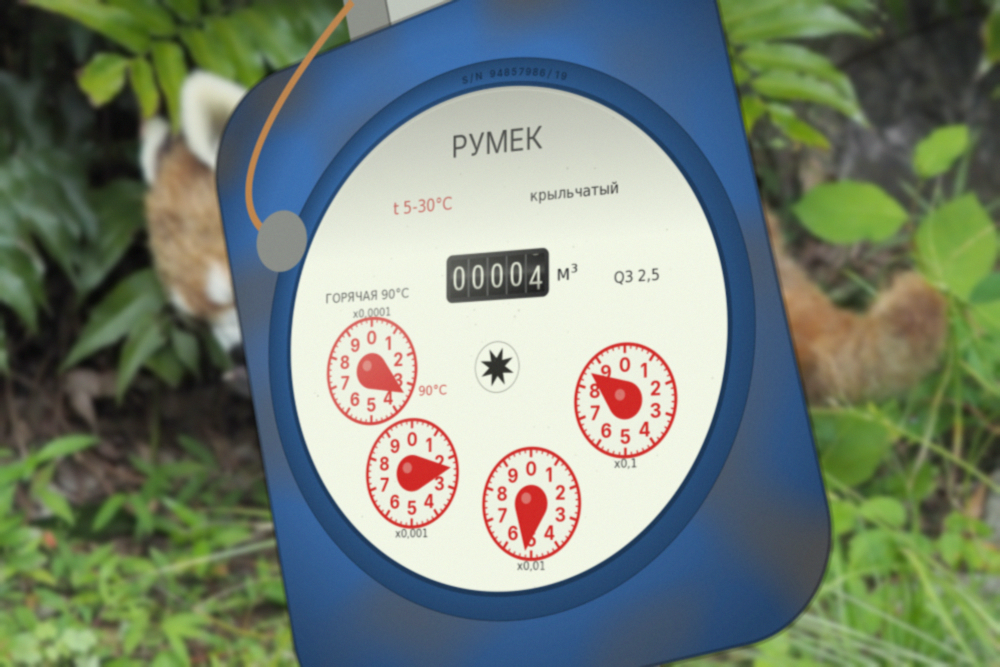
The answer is 3.8523 m³
